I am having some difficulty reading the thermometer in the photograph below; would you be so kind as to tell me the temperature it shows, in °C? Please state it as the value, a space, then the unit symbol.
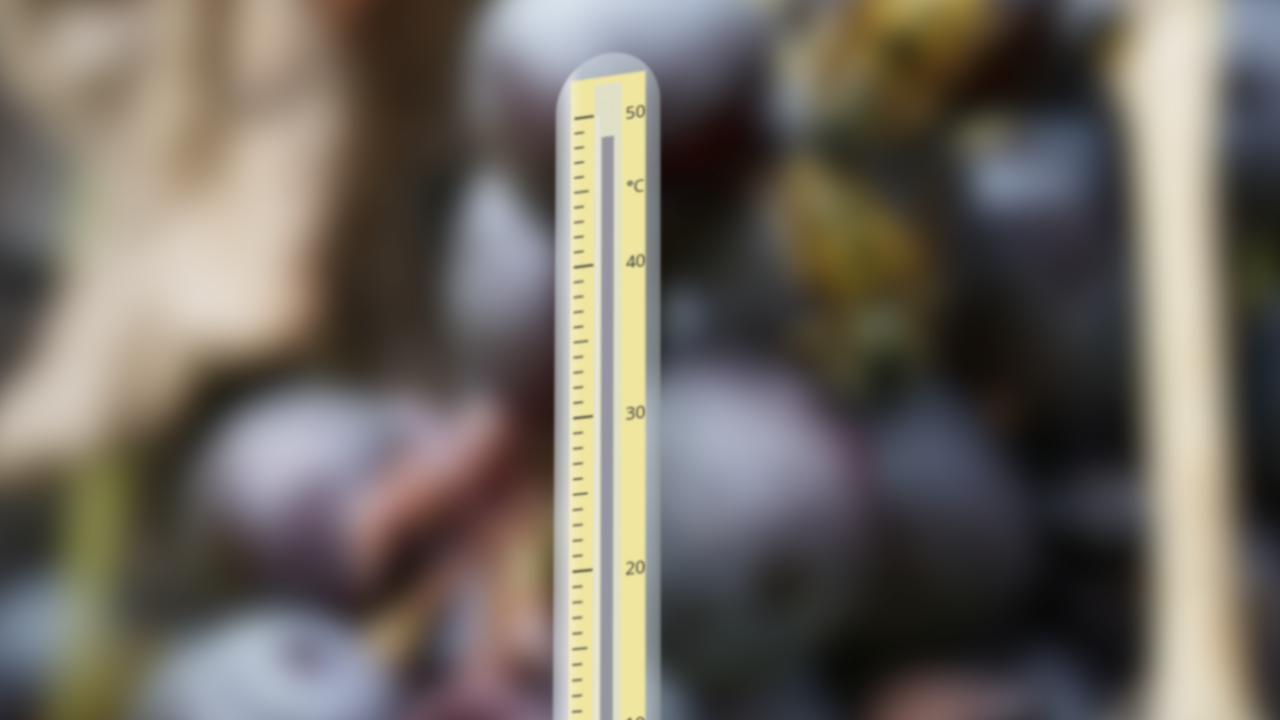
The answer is 48.5 °C
